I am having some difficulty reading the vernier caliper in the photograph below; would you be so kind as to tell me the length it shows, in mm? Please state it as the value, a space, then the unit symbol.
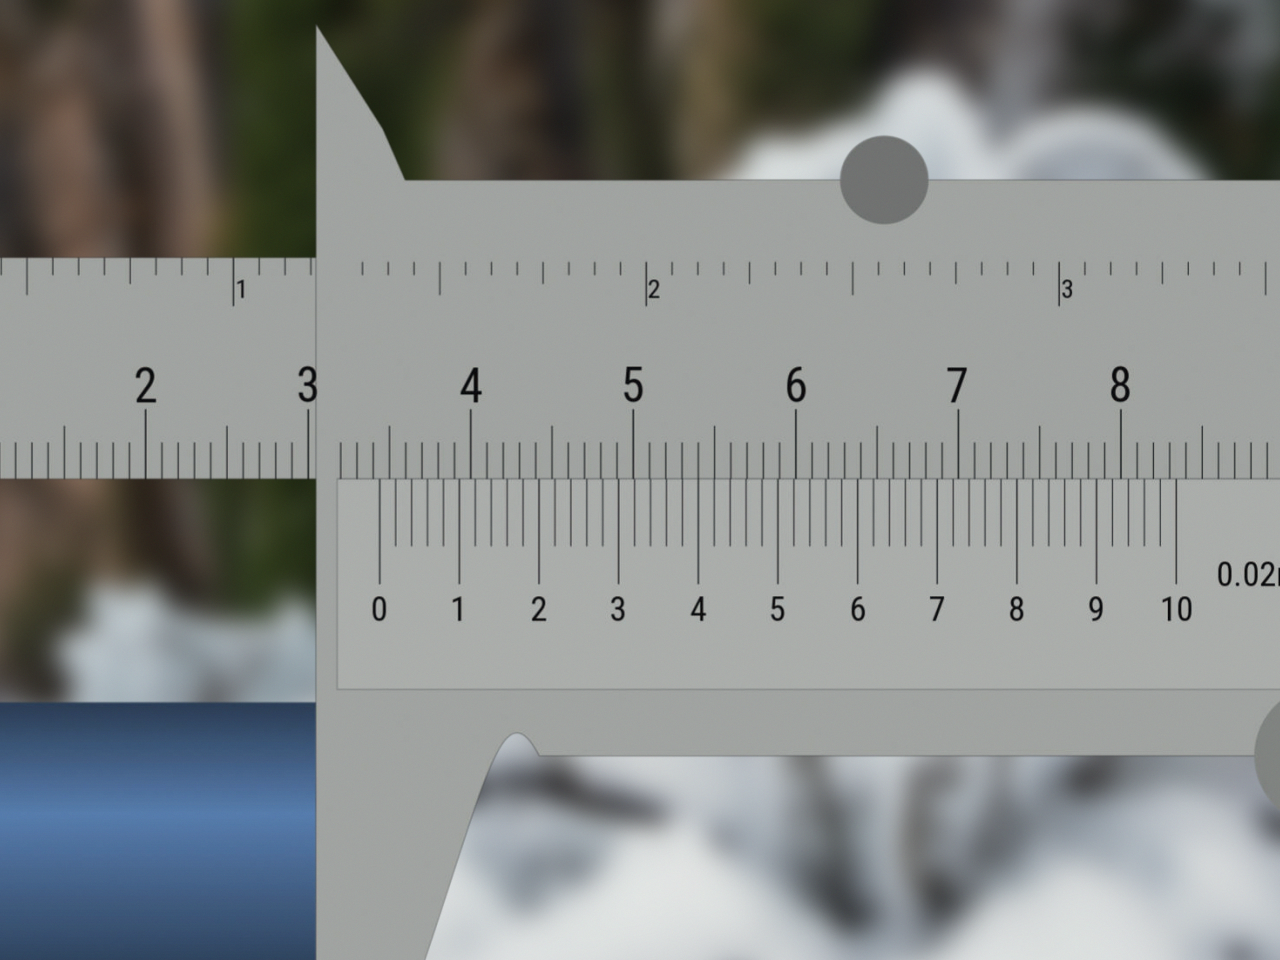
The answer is 34.4 mm
